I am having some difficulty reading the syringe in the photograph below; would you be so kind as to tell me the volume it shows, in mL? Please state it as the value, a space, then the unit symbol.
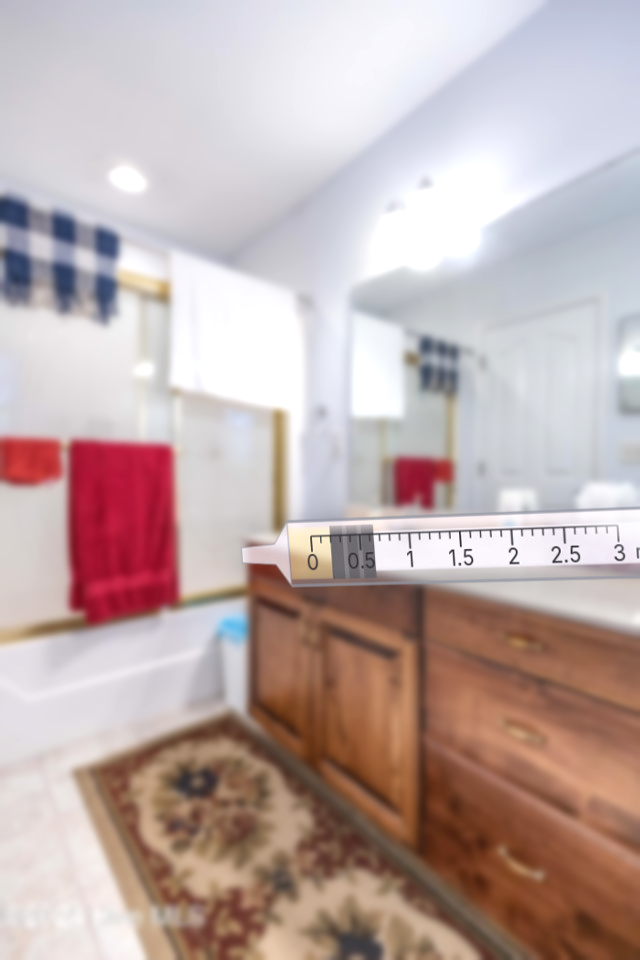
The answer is 0.2 mL
